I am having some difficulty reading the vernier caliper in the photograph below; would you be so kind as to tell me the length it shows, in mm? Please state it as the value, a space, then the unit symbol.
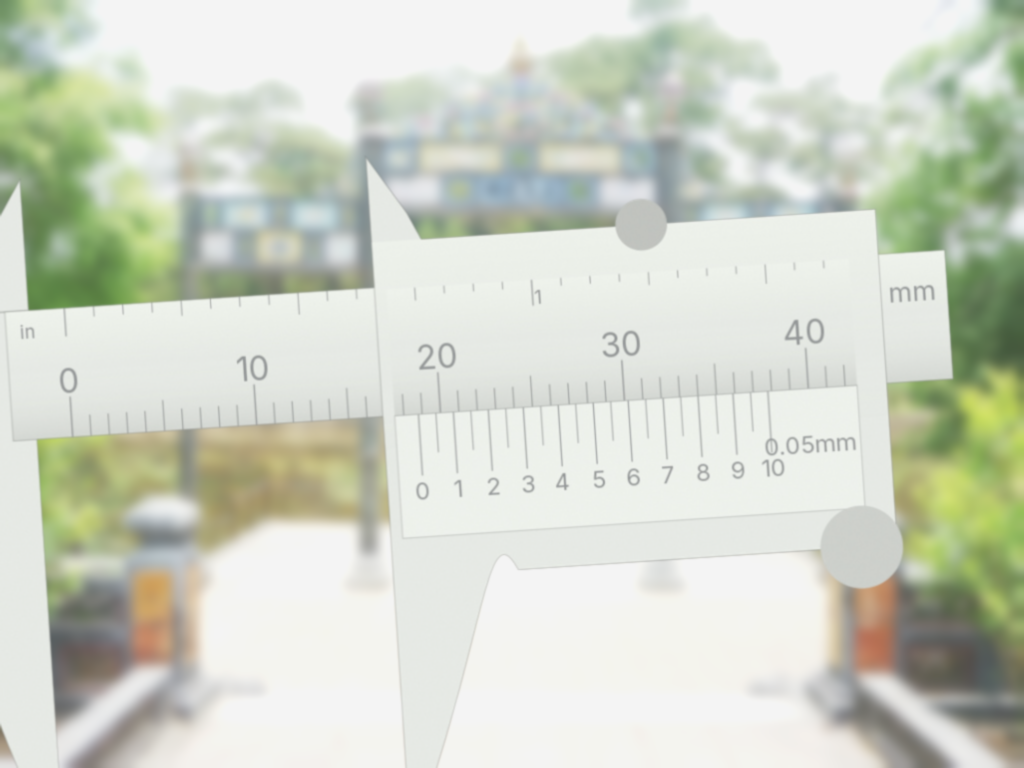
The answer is 18.8 mm
